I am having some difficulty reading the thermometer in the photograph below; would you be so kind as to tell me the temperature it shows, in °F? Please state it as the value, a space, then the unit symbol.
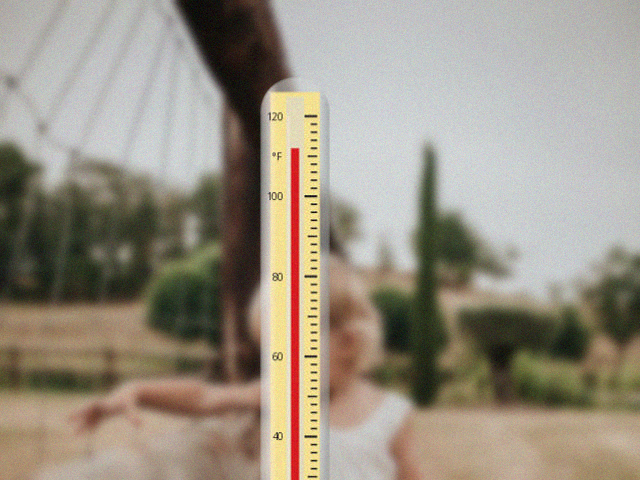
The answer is 112 °F
